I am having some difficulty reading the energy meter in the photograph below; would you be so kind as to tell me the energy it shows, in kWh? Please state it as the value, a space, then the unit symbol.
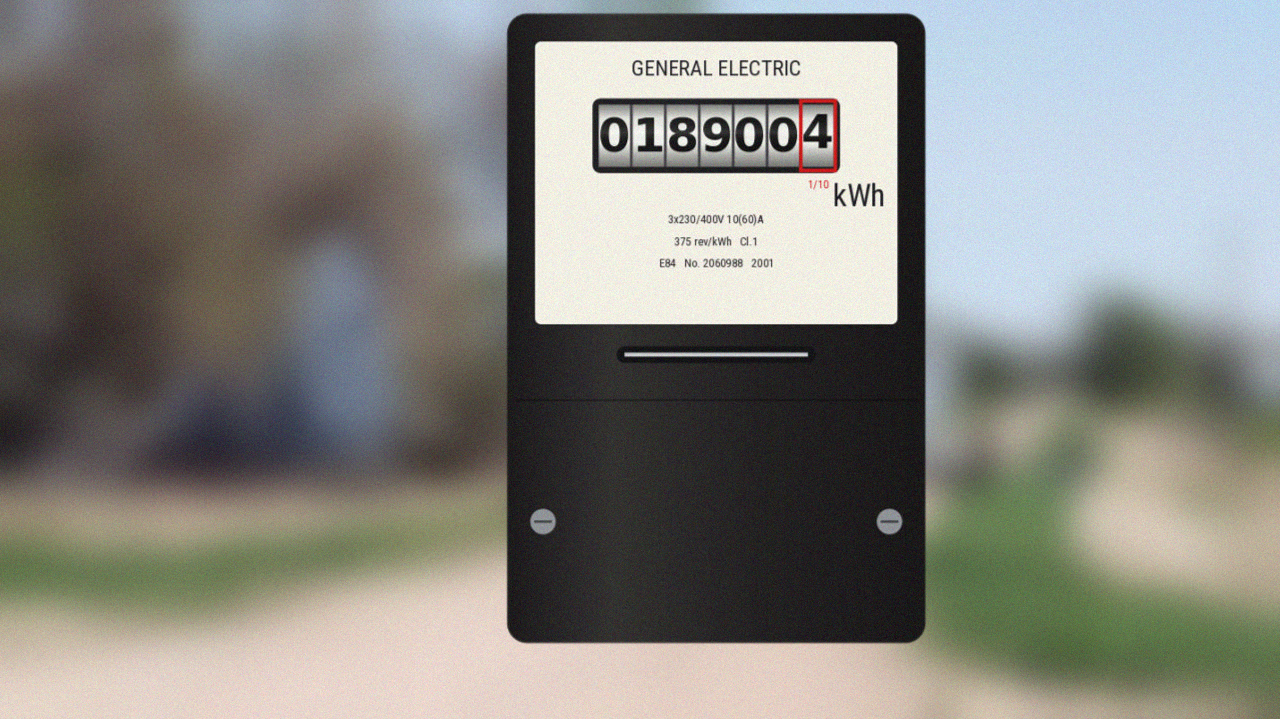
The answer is 18900.4 kWh
